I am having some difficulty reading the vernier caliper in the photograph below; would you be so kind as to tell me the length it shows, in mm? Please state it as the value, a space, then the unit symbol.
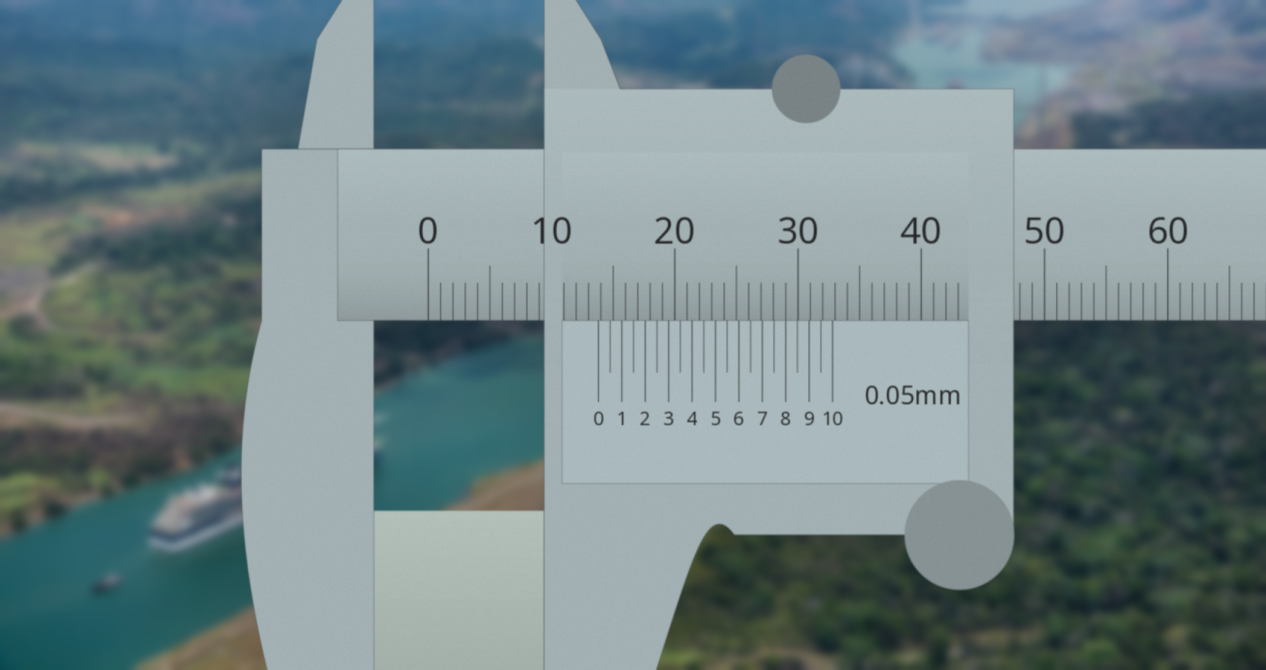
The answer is 13.8 mm
